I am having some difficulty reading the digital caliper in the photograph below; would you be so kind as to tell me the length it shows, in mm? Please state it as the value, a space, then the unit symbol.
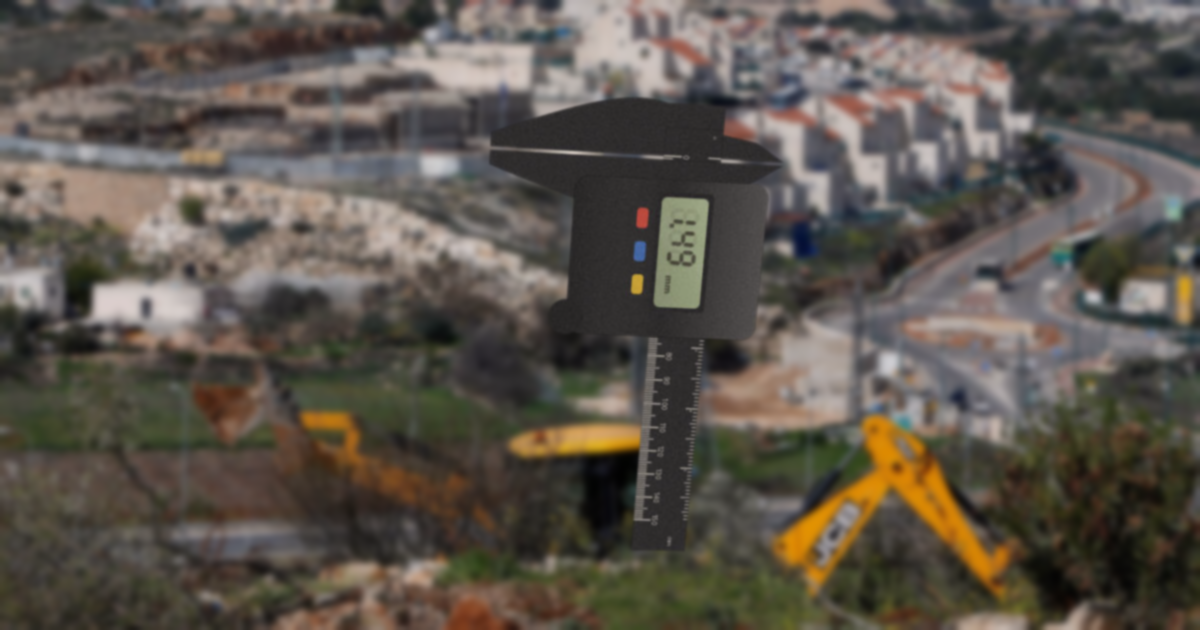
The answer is 1.49 mm
